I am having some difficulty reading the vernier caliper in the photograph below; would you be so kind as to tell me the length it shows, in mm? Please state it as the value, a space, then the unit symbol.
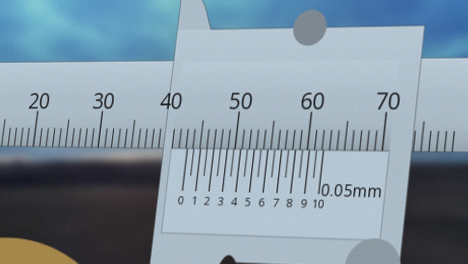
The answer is 43.2 mm
